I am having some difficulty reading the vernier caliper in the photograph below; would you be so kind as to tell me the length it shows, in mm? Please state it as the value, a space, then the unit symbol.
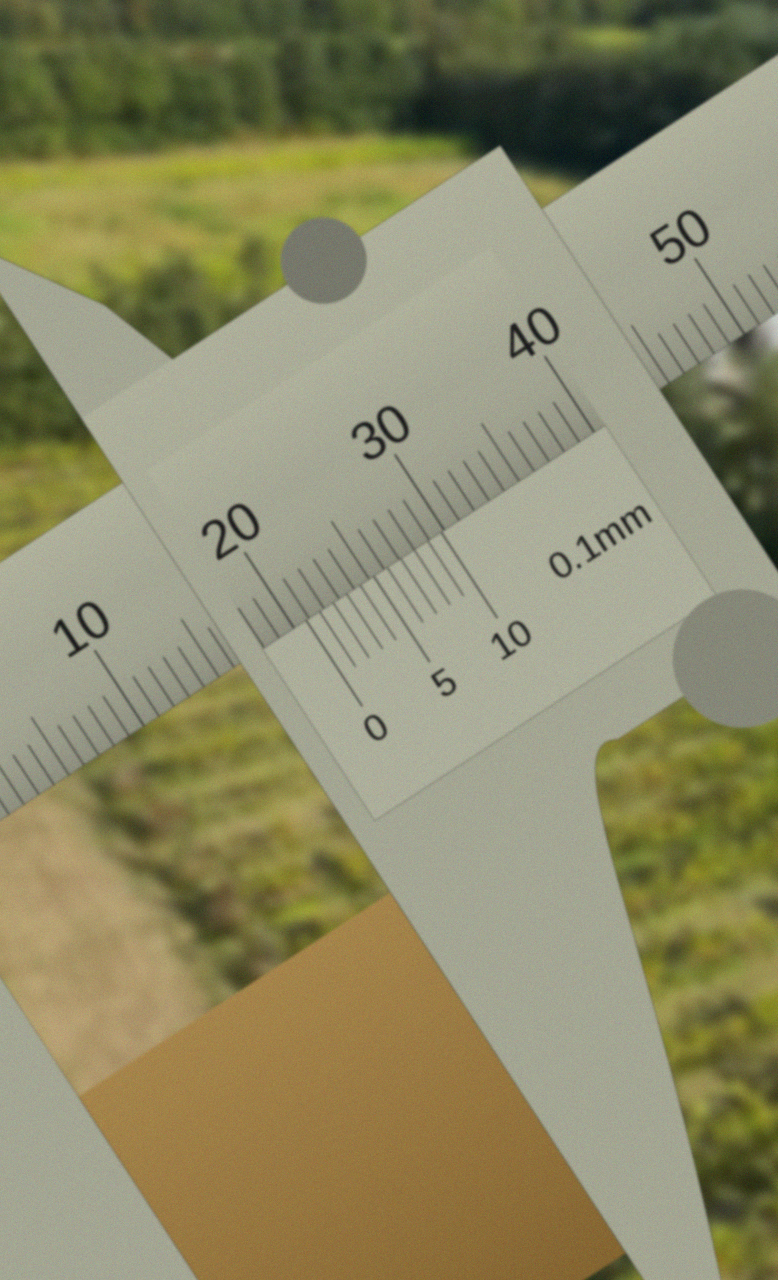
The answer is 20.8 mm
